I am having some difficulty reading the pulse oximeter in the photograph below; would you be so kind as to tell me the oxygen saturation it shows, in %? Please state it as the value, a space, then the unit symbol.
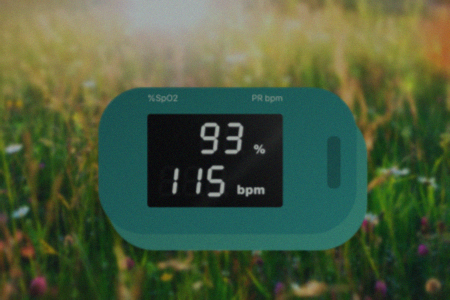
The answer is 93 %
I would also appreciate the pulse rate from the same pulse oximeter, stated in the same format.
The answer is 115 bpm
